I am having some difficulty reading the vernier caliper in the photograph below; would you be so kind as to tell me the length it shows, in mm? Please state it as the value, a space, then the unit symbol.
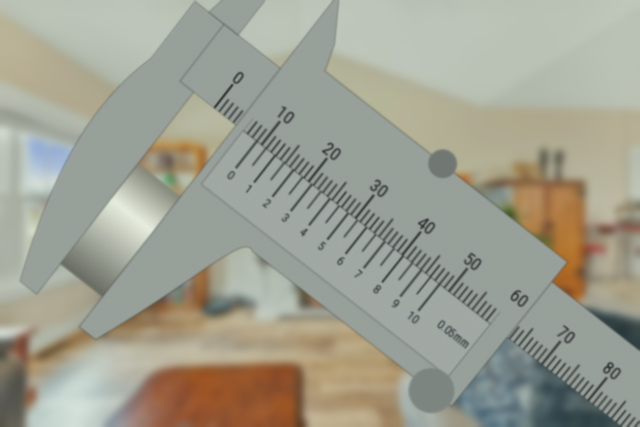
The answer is 9.0 mm
